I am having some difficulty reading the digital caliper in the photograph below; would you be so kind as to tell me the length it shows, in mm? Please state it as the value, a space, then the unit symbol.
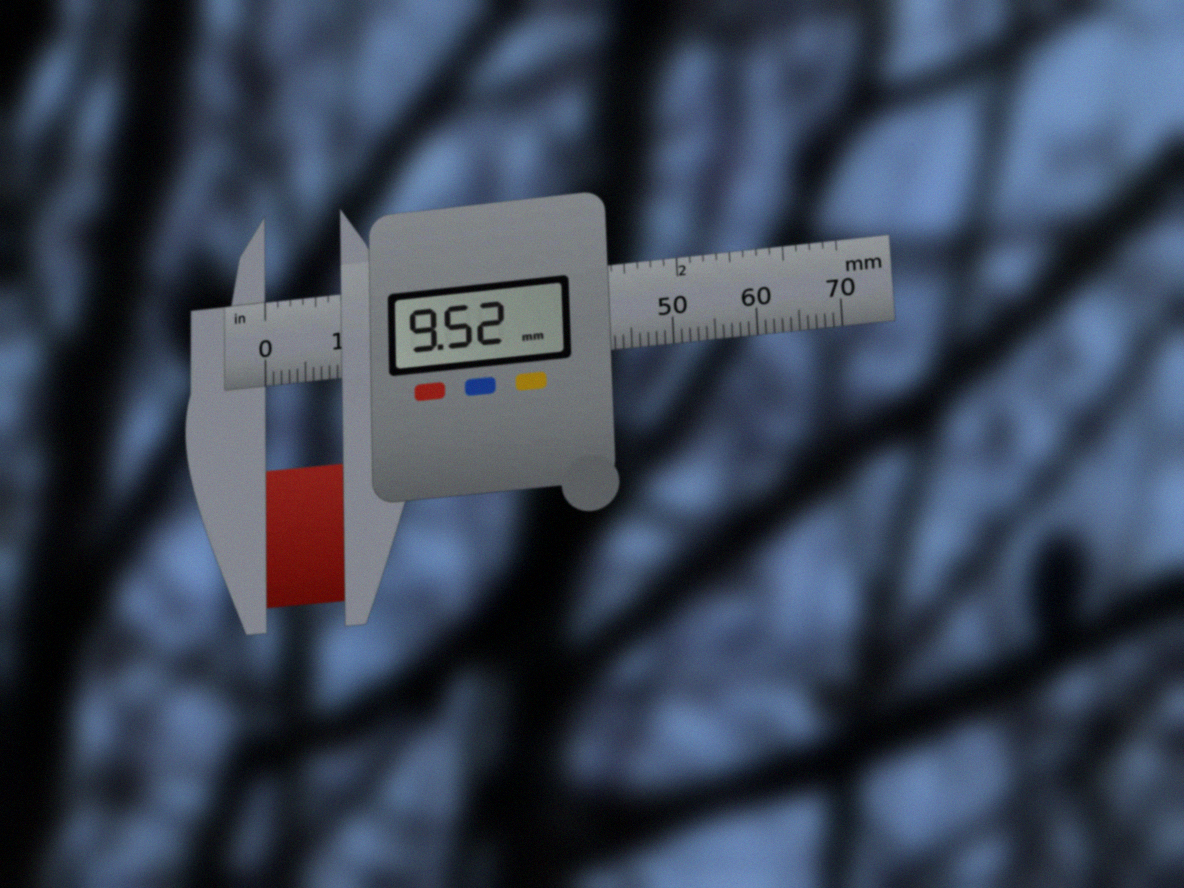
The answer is 9.52 mm
